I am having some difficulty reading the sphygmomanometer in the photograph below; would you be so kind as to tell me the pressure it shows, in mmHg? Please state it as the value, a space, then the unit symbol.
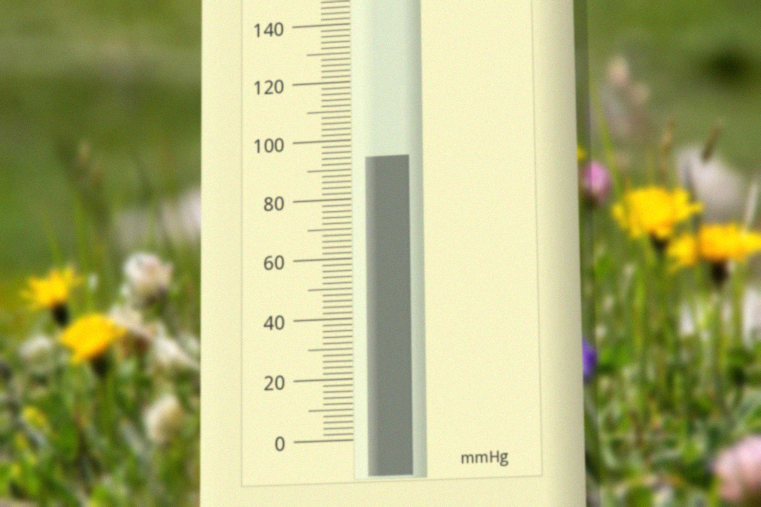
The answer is 94 mmHg
